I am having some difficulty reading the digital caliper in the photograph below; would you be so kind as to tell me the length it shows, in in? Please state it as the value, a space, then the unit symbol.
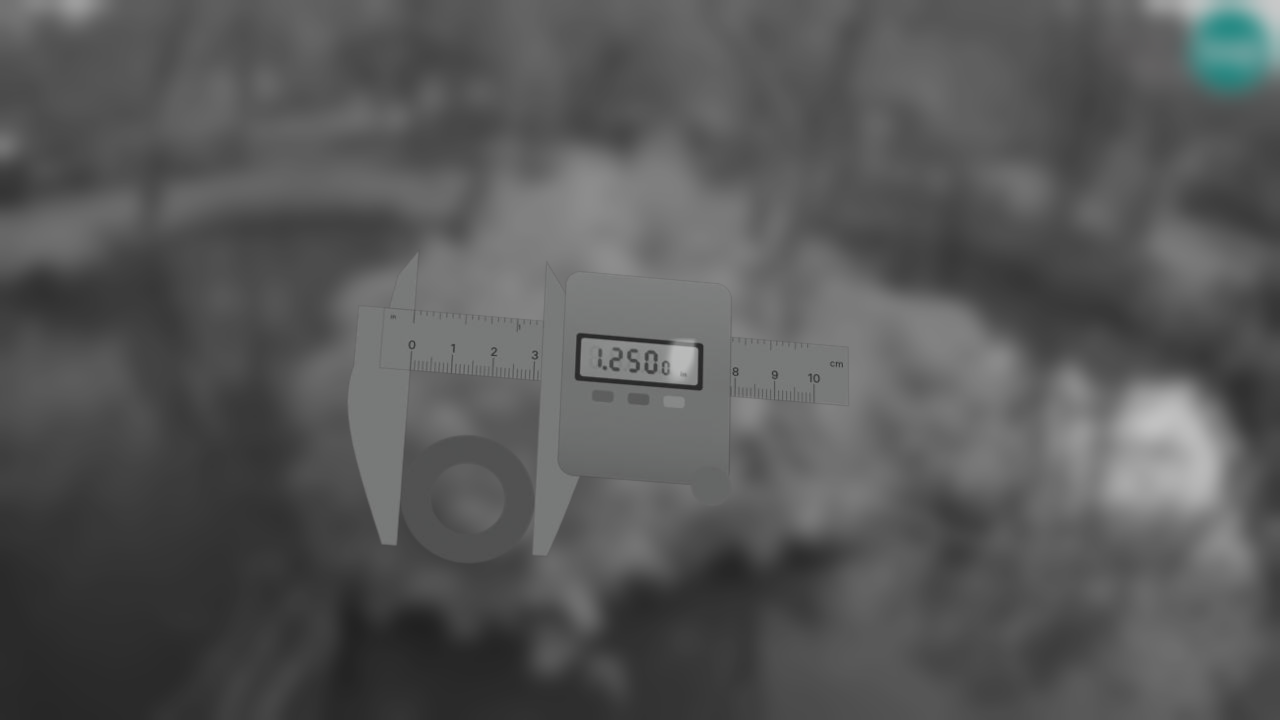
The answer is 1.2500 in
